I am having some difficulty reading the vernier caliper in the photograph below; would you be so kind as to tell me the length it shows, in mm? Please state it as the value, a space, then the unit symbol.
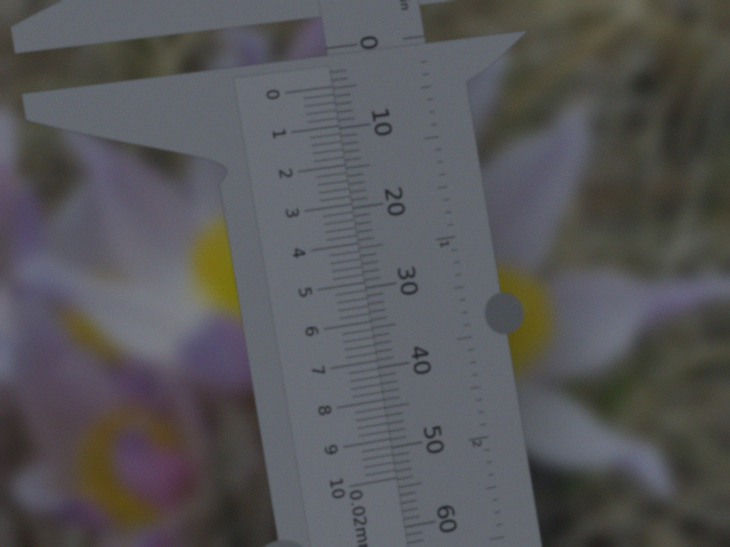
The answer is 4.8 mm
